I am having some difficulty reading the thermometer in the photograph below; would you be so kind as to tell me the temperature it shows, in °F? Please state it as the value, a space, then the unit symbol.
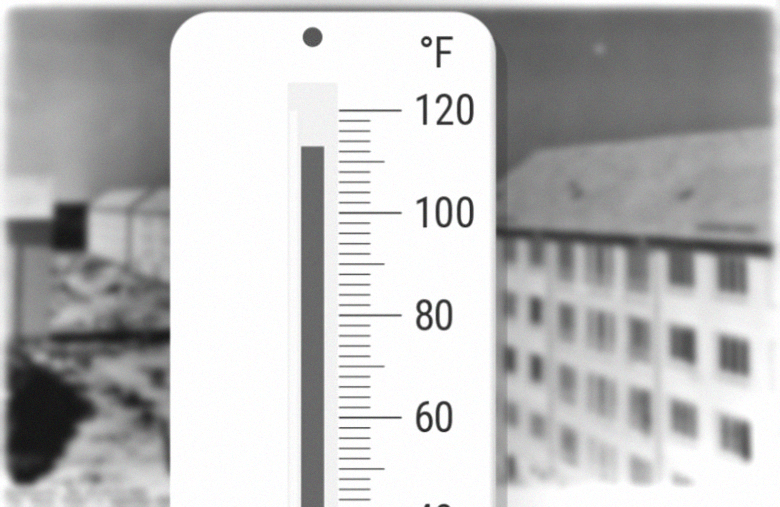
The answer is 113 °F
